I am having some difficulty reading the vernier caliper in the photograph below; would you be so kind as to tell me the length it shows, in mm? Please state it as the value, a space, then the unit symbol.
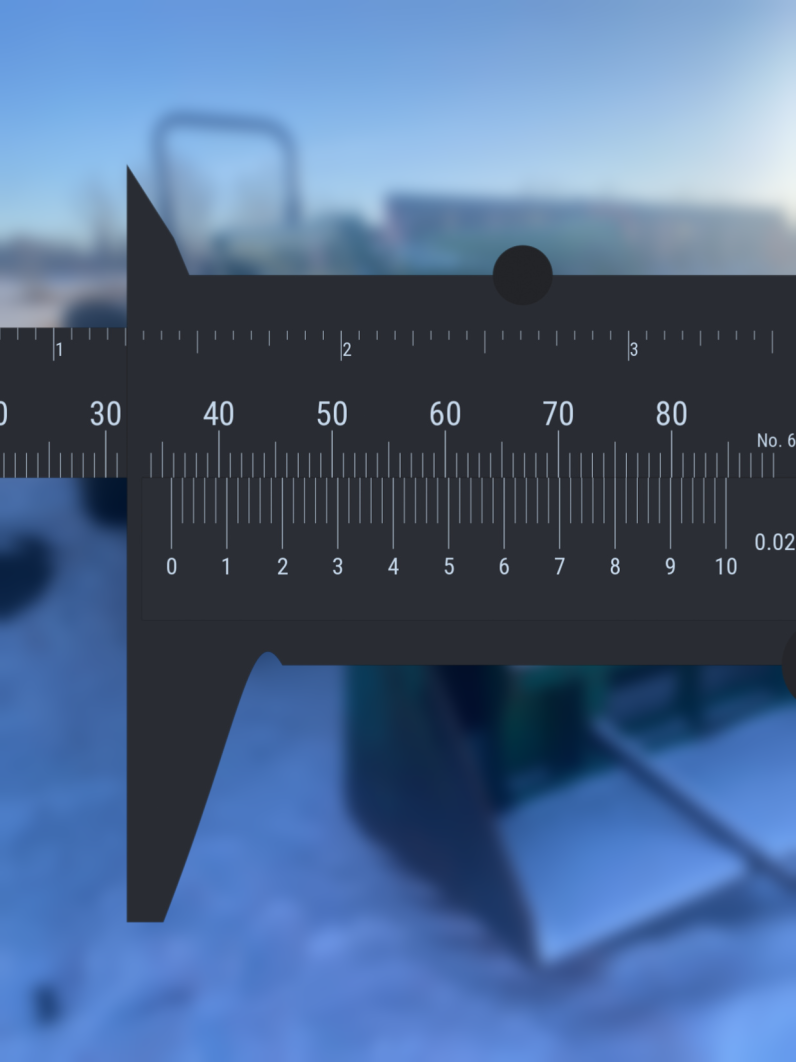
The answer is 35.8 mm
